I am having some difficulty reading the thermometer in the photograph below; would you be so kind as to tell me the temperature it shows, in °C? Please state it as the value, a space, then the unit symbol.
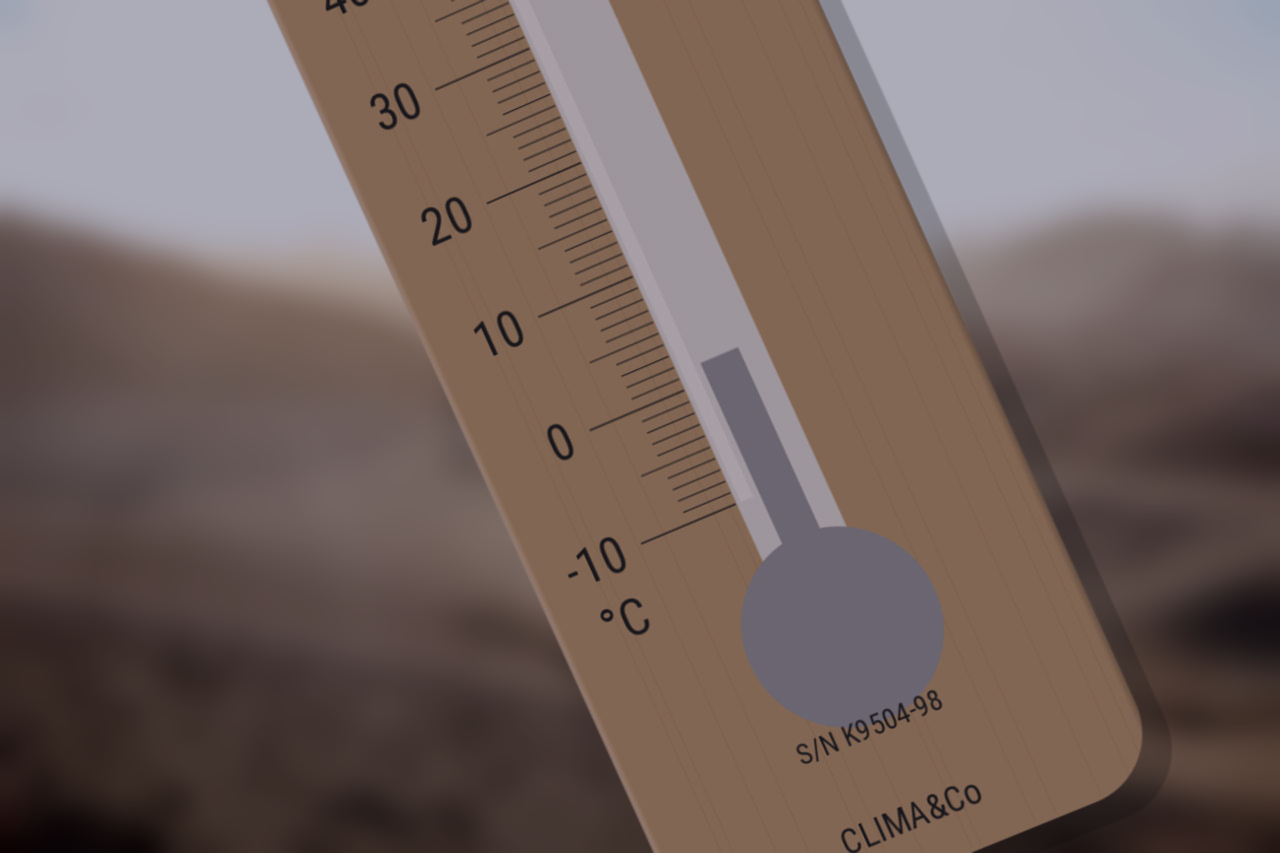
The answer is 1.5 °C
